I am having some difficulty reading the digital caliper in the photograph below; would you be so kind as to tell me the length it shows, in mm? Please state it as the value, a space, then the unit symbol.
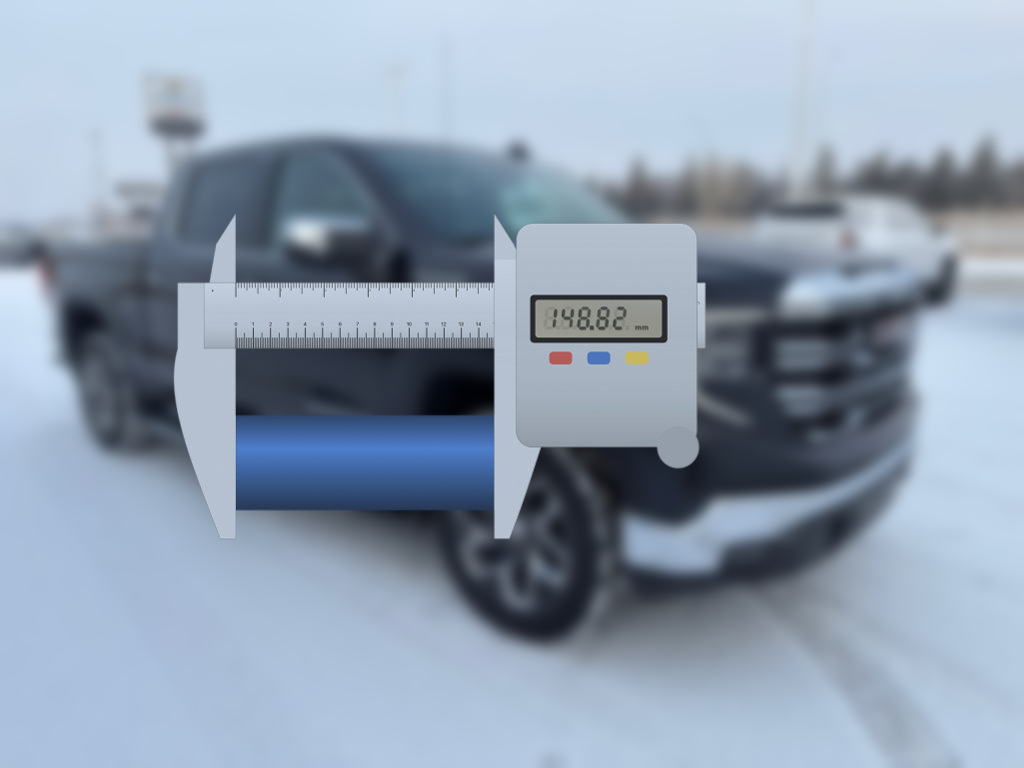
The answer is 148.82 mm
